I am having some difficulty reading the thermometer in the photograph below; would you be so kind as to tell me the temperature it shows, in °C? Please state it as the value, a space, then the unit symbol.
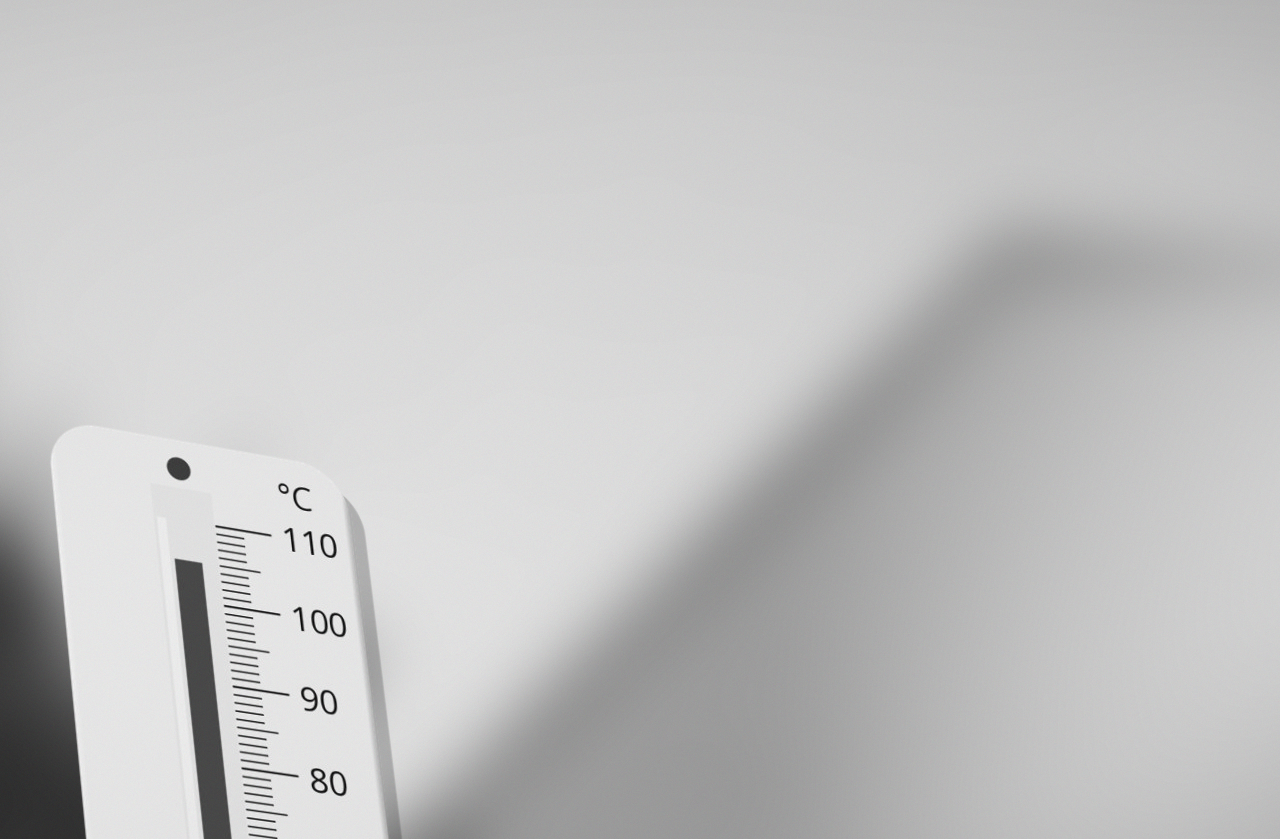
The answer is 105 °C
